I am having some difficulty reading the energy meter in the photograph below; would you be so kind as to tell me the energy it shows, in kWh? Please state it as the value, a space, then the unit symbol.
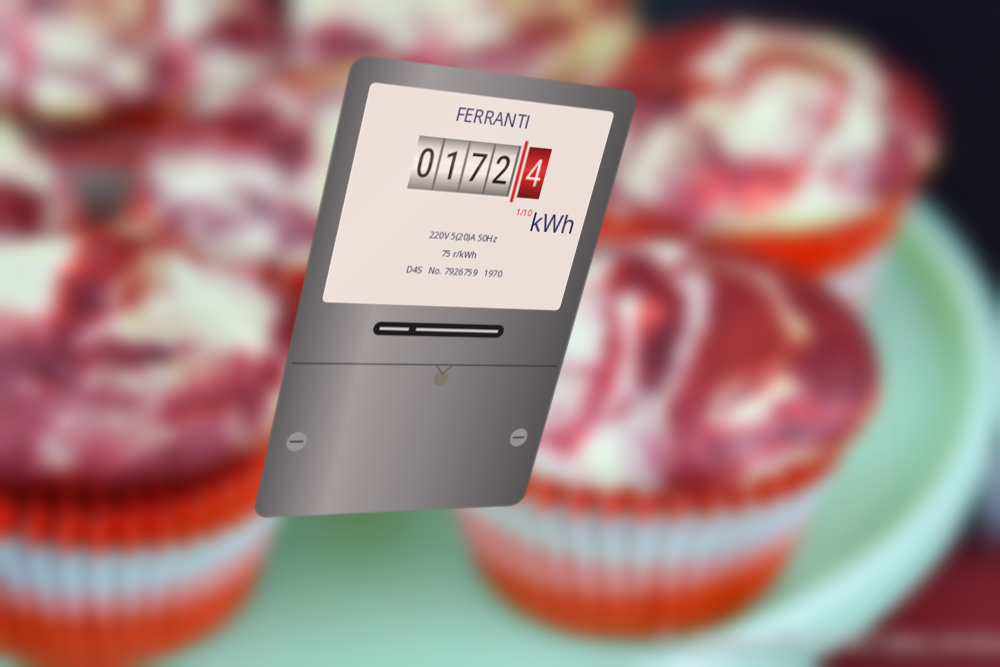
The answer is 172.4 kWh
